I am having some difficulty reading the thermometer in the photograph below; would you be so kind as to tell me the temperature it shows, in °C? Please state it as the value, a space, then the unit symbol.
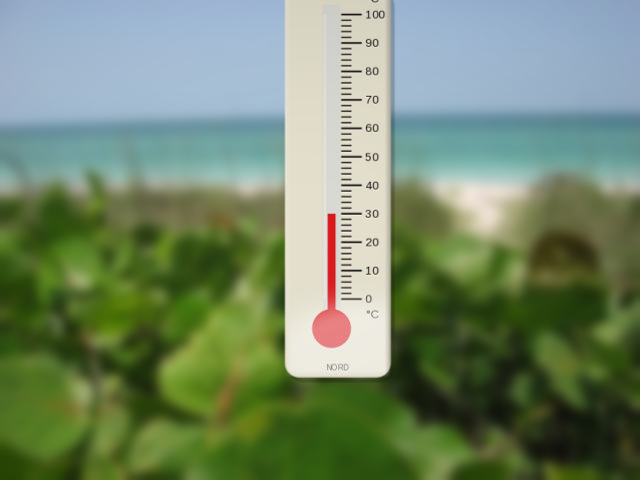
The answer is 30 °C
